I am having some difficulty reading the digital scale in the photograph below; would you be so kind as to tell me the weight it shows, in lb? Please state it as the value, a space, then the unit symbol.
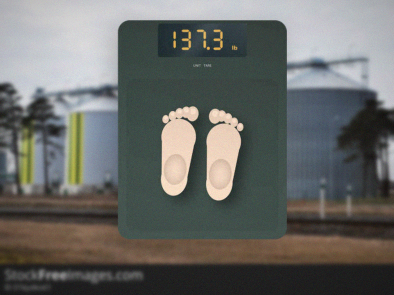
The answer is 137.3 lb
